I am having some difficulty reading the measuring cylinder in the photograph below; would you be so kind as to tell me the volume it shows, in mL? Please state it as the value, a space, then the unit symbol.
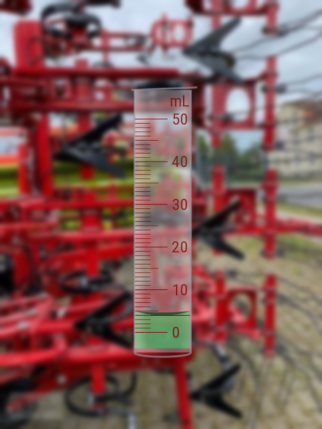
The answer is 4 mL
